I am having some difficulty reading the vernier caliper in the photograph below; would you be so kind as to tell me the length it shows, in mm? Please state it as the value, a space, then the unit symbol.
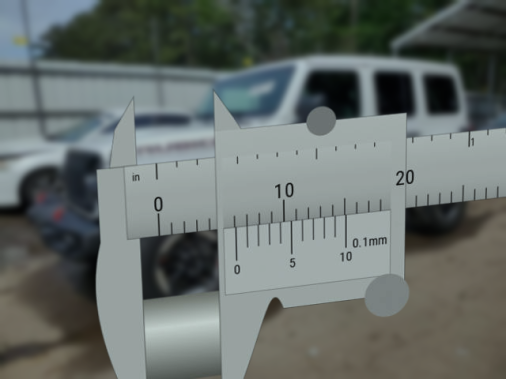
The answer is 6.1 mm
